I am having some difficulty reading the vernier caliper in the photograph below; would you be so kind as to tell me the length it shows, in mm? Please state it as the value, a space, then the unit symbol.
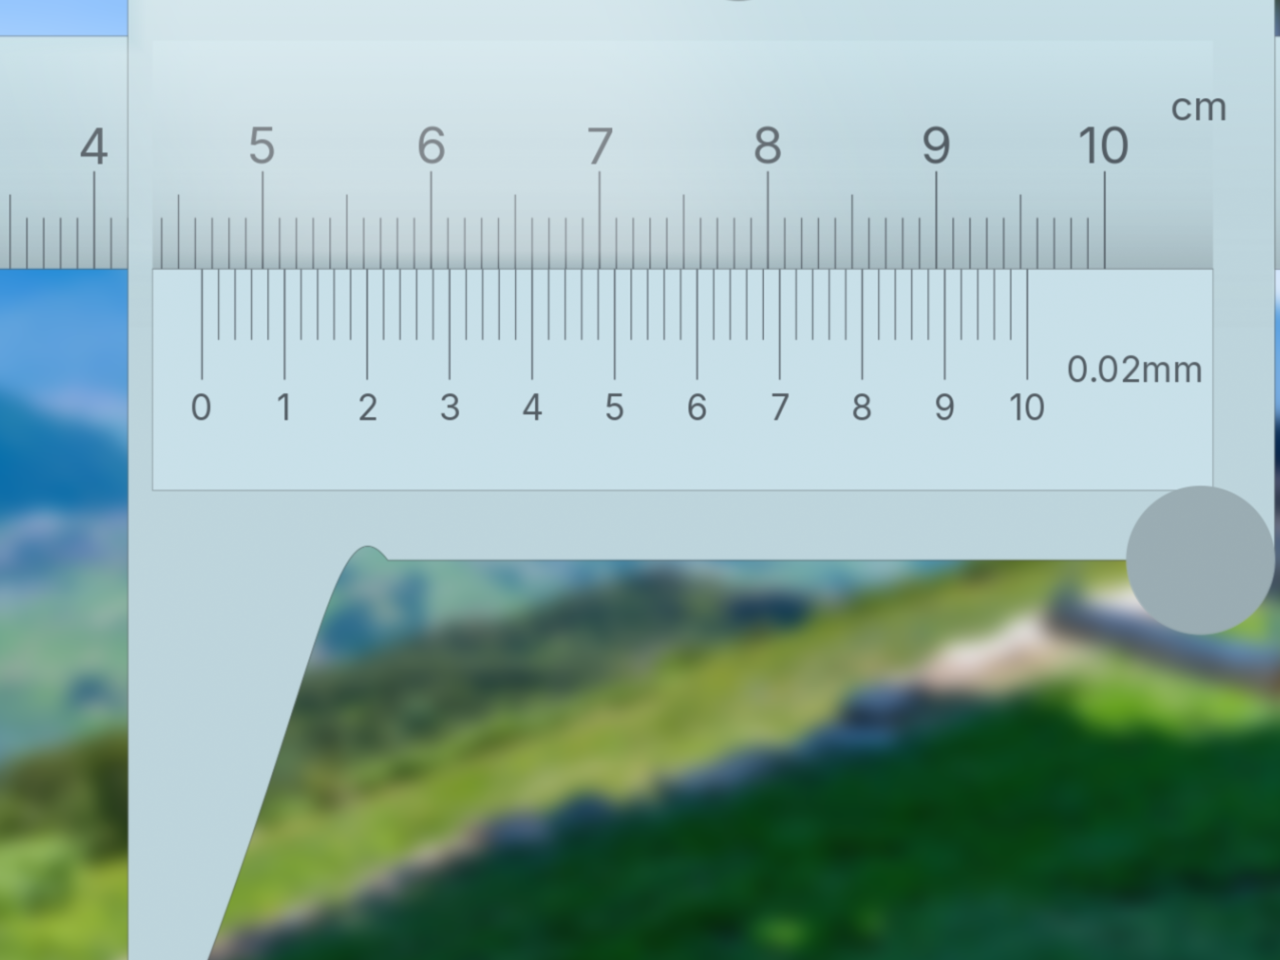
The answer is 46.4 mm
